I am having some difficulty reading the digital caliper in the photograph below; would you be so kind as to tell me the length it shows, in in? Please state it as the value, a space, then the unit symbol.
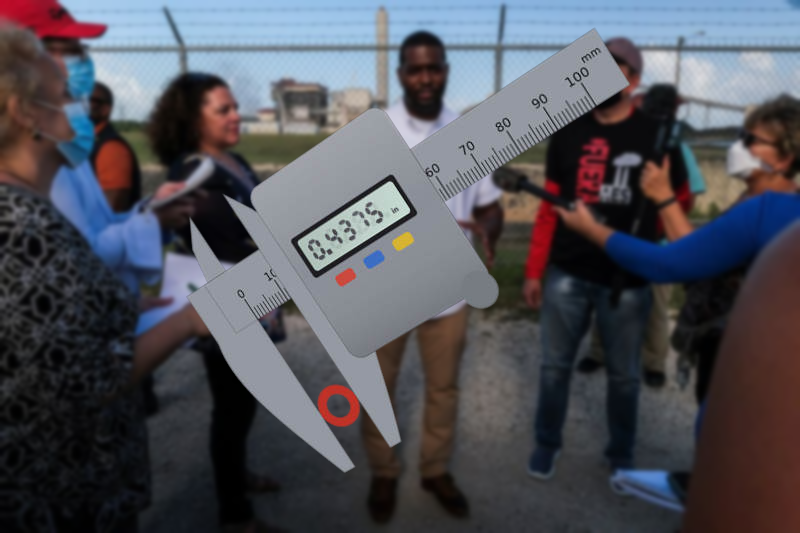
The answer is 0.4375 in
